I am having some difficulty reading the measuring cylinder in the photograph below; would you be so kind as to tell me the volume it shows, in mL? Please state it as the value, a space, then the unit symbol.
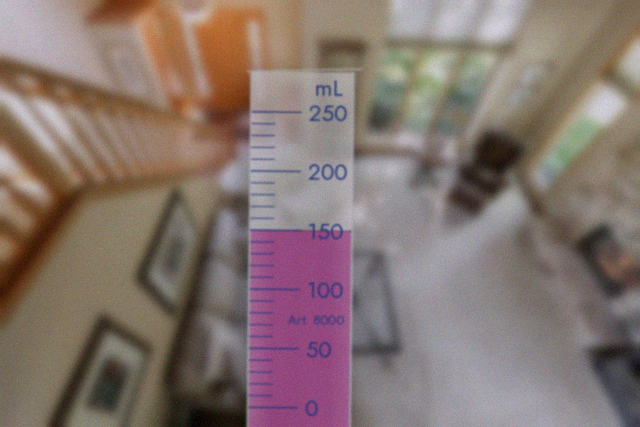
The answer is 150 mL
